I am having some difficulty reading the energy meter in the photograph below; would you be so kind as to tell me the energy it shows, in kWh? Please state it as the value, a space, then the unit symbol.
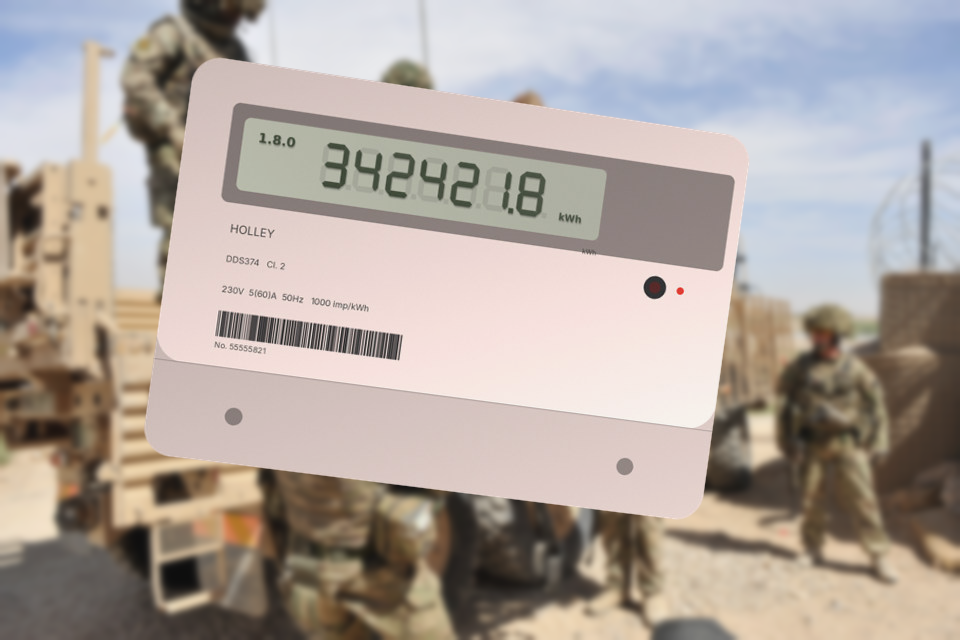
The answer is 342421.8 kWh
